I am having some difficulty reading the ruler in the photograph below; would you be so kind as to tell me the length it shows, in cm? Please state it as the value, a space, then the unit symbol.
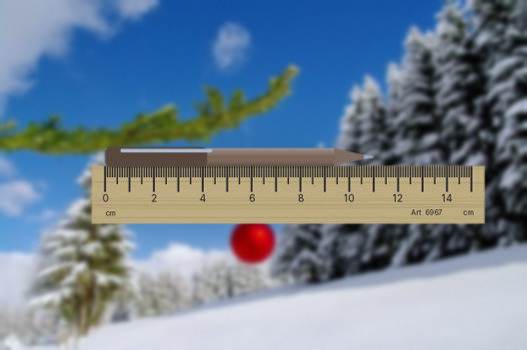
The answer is 11 cm
